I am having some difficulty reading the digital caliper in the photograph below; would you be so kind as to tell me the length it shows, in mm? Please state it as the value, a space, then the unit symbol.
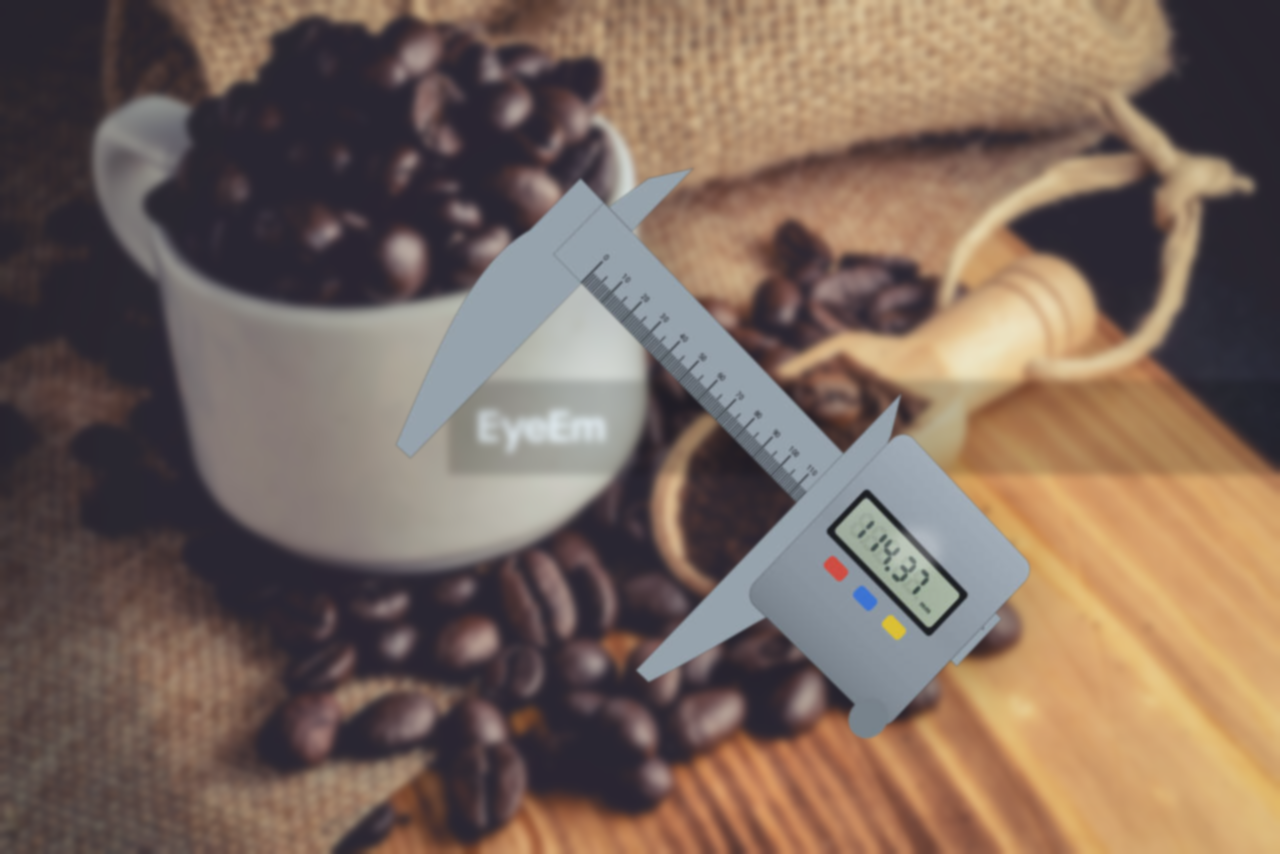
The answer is 114.37 mm
